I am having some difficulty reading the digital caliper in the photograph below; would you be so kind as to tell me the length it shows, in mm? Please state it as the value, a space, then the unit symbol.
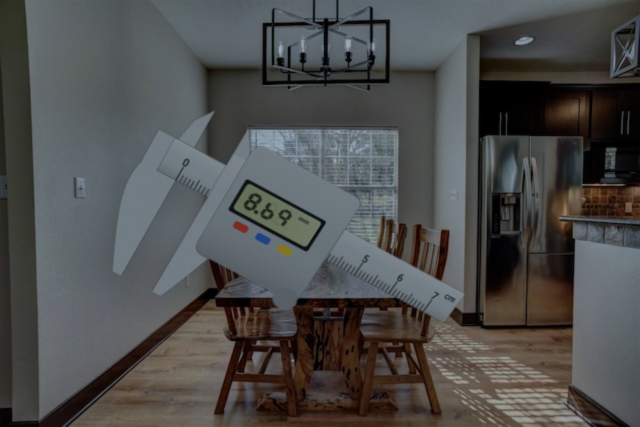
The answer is 8.69 mm
